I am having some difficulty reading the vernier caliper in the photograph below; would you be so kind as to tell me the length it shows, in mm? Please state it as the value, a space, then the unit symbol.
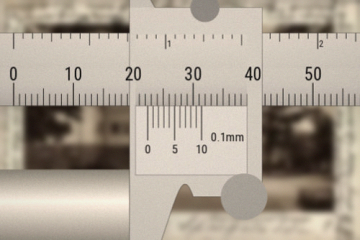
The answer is 22.4 mm
